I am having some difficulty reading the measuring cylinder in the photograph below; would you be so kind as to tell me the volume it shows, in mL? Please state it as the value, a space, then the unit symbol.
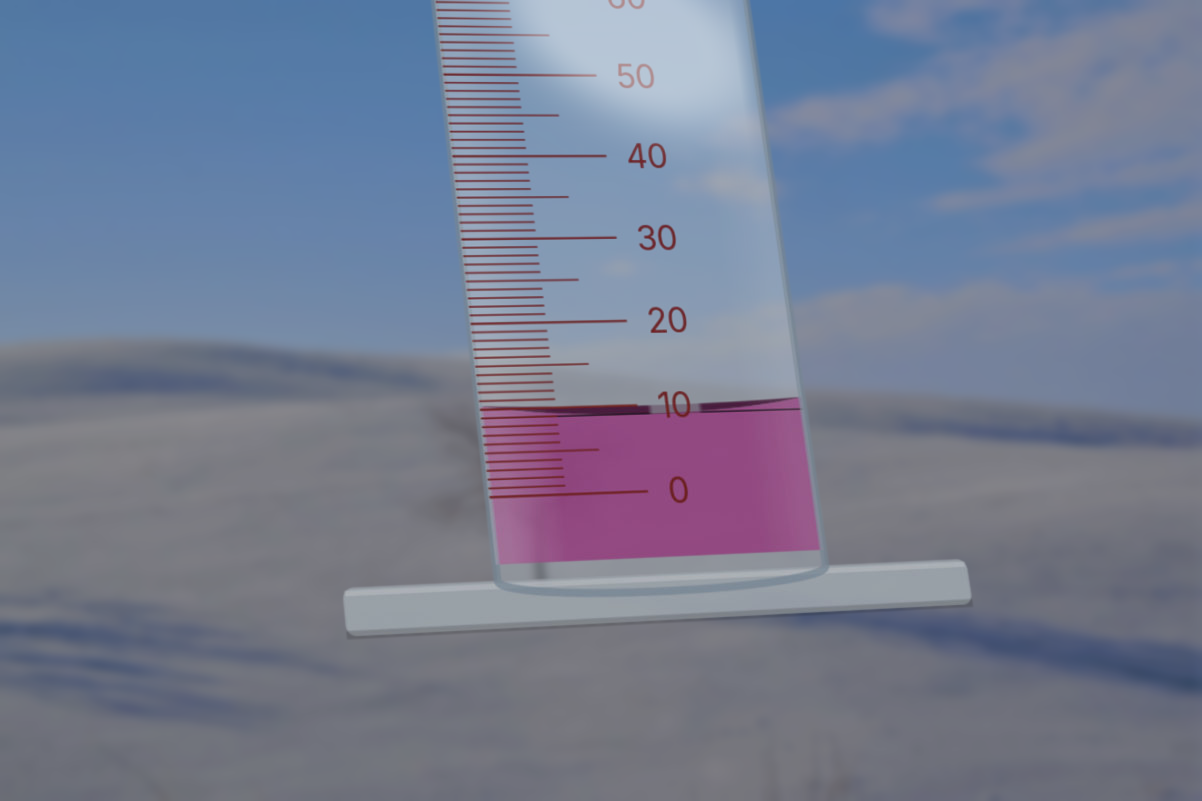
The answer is 9 mL
